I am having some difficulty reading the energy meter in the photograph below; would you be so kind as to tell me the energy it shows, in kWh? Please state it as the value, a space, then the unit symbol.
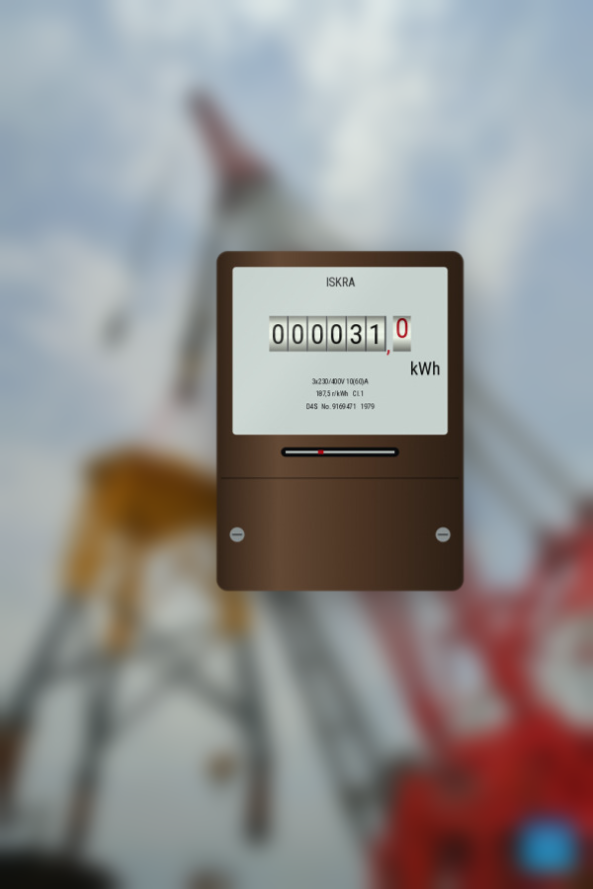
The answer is 31.0 kWh
